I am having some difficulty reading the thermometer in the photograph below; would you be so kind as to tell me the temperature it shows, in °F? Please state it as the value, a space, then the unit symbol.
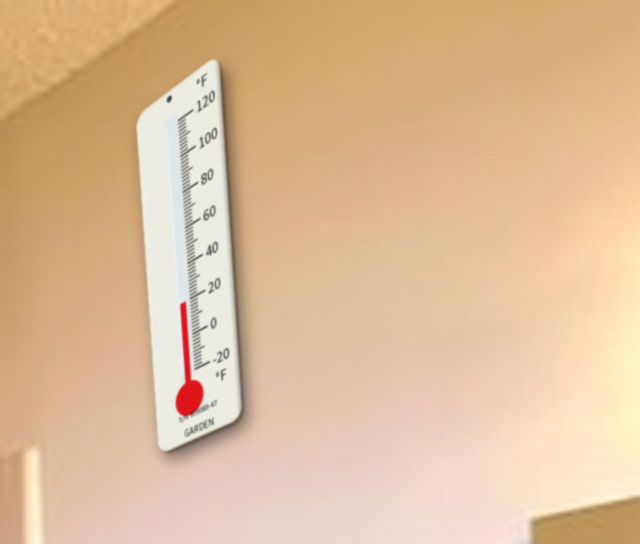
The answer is 20 °F
